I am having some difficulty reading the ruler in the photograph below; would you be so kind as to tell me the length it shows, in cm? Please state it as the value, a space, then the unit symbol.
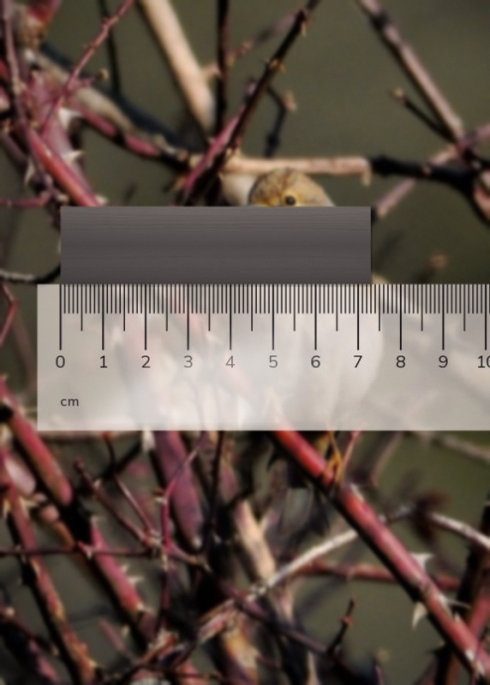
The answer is 7.3 cm
